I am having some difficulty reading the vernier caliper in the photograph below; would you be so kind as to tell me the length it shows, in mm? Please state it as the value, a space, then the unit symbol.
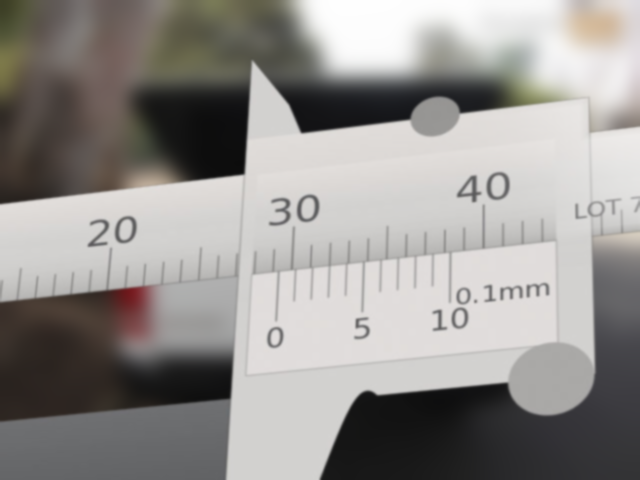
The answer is 29.3 mm
